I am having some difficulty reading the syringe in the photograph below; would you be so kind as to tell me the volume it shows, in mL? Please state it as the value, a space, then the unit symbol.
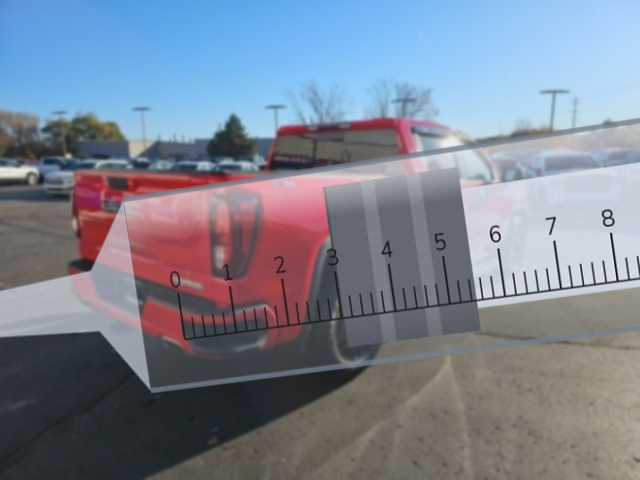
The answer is 3 mL
